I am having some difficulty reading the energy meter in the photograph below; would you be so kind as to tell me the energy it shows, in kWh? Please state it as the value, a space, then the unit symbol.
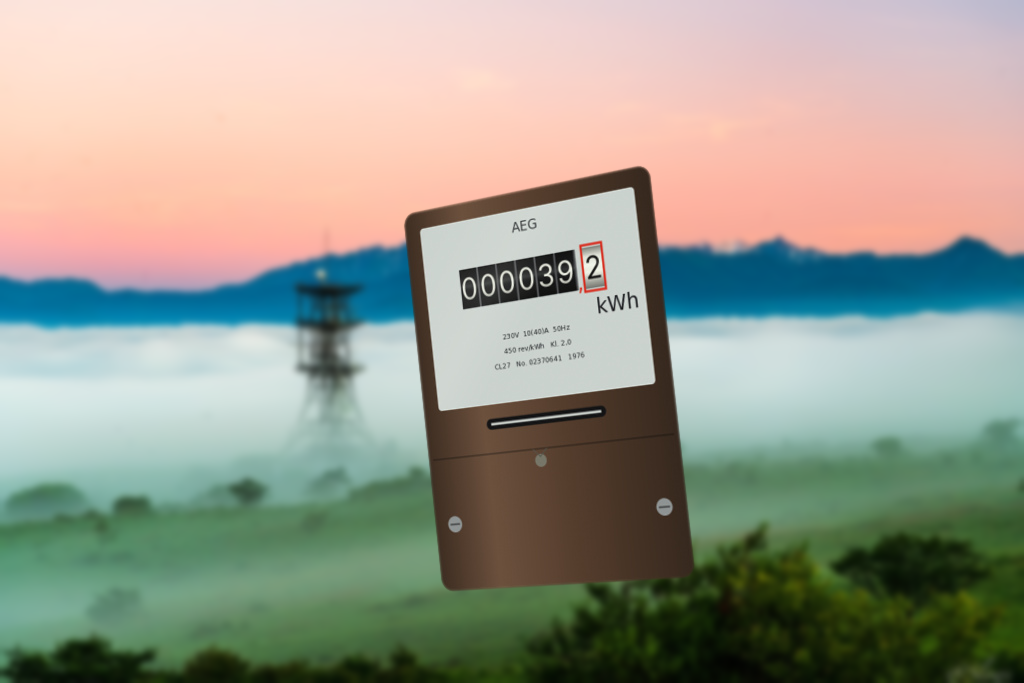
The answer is 39.2 kWh
